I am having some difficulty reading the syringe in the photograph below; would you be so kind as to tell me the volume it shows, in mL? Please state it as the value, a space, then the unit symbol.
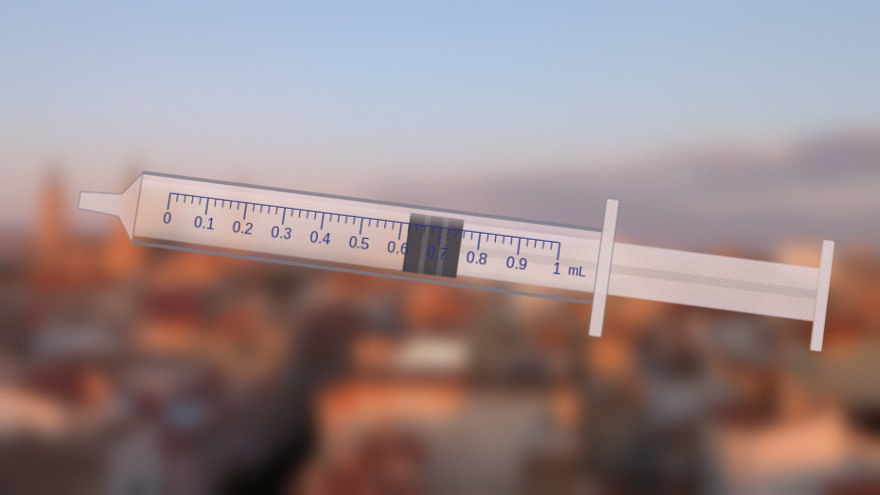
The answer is 0.62 mL
